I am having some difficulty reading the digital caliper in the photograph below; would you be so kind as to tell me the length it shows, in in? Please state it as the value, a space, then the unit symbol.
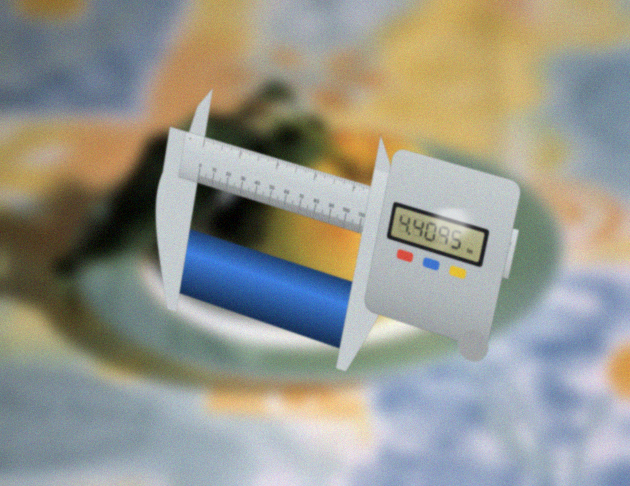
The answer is 4.4095 in
